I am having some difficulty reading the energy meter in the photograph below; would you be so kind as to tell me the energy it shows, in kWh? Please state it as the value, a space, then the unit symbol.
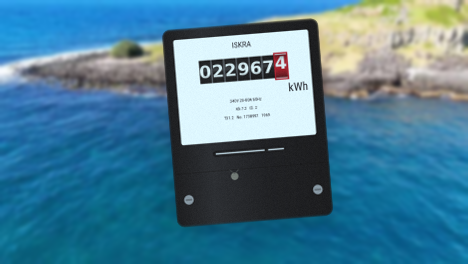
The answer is 22967.4 kWh
